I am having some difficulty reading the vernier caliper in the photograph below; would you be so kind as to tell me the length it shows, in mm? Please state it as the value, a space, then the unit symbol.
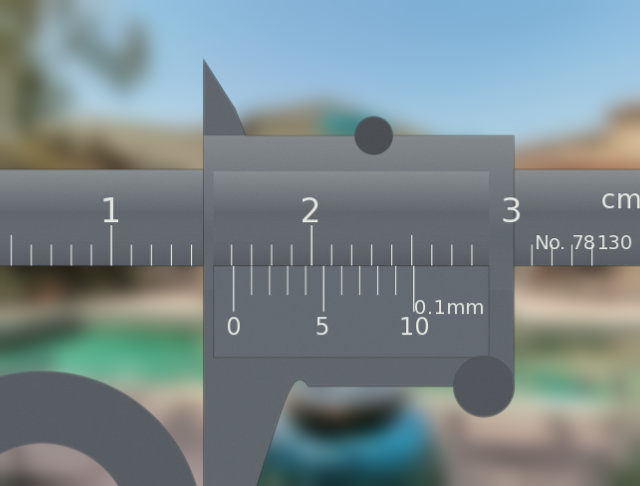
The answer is 16.1 mm
